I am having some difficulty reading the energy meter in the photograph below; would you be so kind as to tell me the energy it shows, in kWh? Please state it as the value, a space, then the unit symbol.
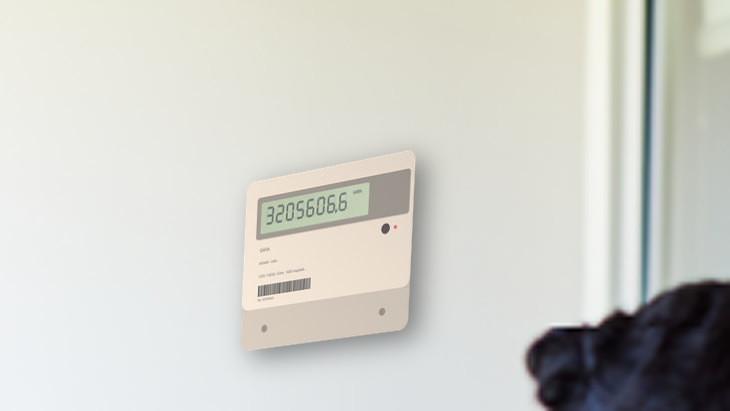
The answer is 3205606.6 kWh
